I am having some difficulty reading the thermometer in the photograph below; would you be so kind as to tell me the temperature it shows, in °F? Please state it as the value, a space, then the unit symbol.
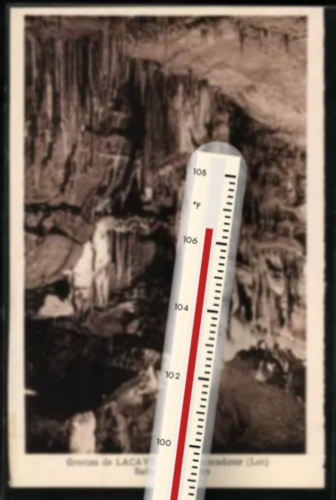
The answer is 106.4 °F
